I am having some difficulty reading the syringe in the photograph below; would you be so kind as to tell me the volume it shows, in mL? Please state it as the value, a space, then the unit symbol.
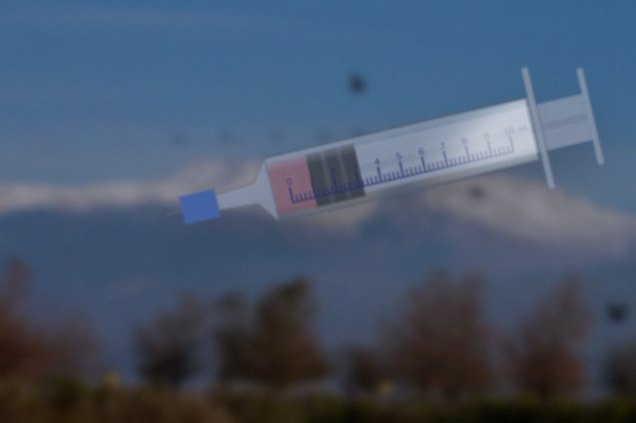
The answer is 1 mL
